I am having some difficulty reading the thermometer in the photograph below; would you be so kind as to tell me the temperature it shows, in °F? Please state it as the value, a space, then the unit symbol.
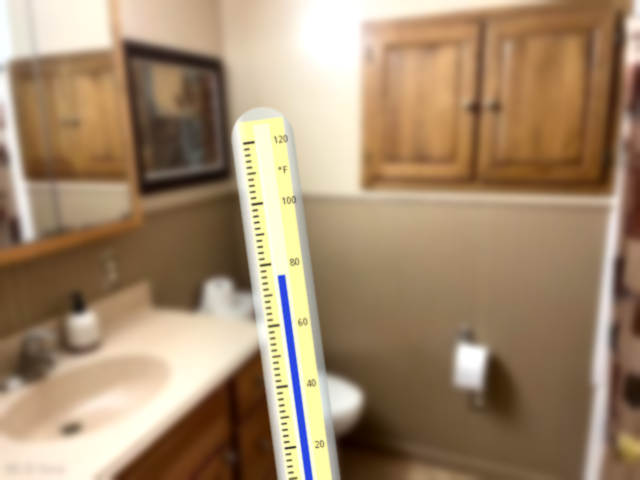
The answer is 76 °F
